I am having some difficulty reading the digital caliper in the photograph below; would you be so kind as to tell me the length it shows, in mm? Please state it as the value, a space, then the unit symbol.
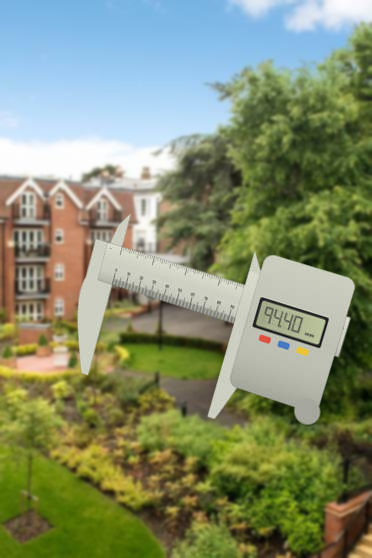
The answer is 94.40 mm
